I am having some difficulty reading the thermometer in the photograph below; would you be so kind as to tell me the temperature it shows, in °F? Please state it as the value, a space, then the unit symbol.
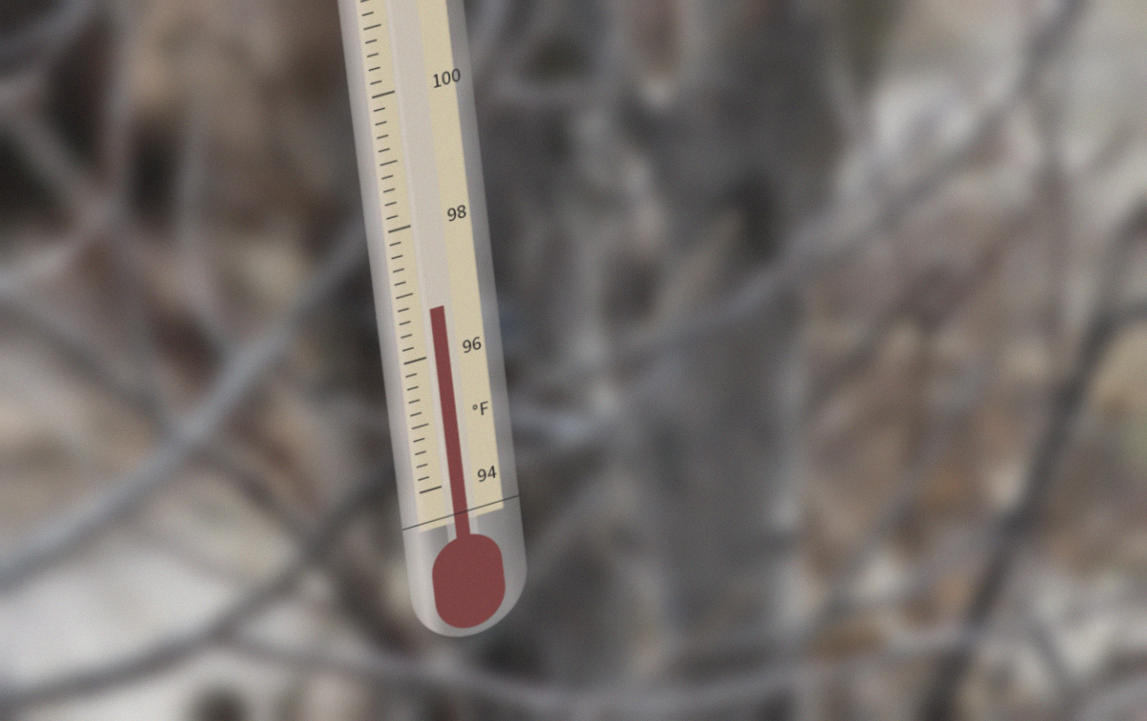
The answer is 96.7 °F
